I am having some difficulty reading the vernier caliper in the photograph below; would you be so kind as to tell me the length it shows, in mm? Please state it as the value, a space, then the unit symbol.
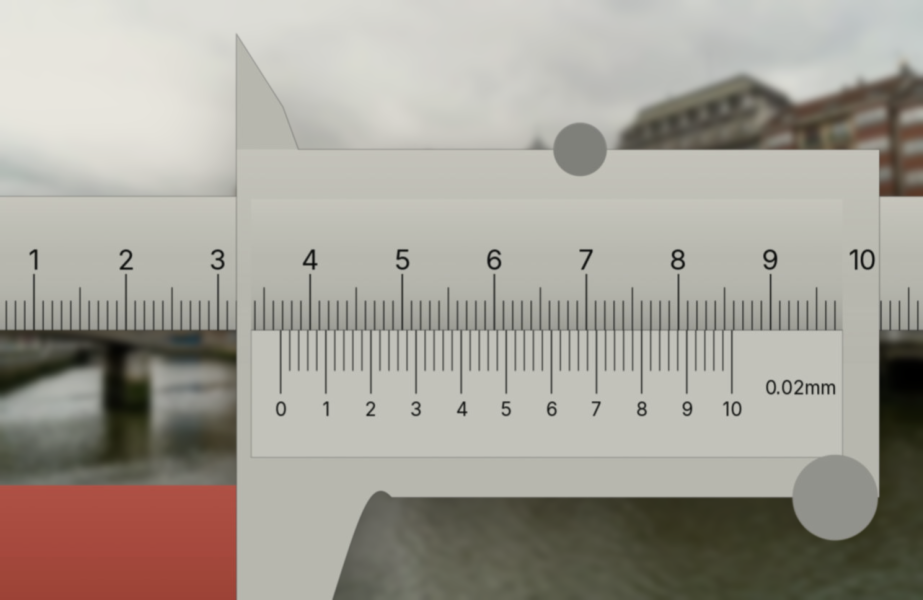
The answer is 36.8 mm
